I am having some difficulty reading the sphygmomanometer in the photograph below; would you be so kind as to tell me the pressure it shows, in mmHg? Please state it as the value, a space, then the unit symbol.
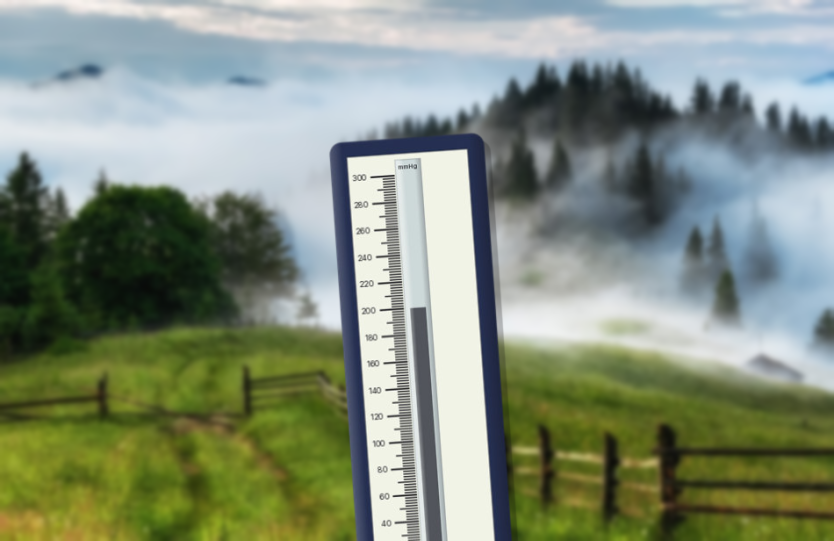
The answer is 200 mmHg
